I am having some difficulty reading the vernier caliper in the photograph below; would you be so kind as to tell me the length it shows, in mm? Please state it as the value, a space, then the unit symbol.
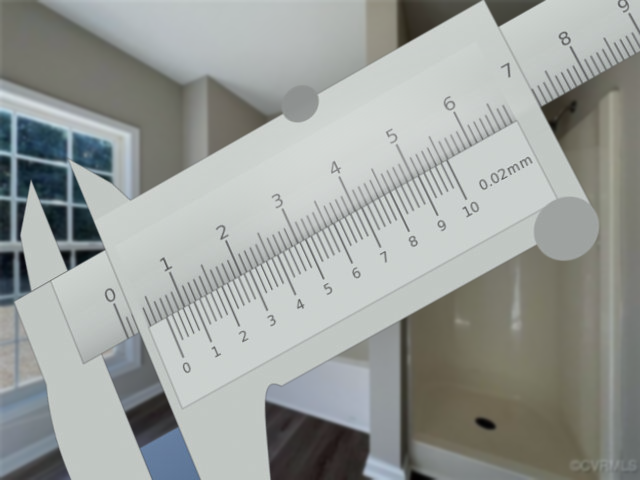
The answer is 6.8 mm
